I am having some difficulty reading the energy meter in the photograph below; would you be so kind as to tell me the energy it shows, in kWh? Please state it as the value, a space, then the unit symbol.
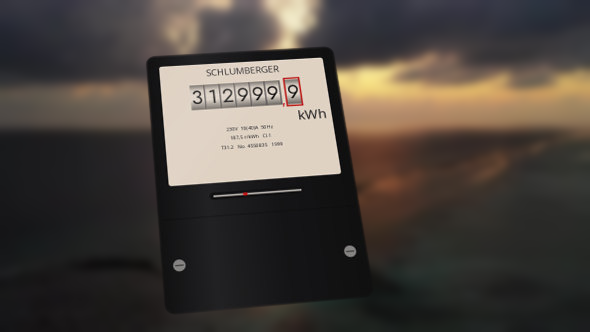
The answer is 312999.9 kWh
